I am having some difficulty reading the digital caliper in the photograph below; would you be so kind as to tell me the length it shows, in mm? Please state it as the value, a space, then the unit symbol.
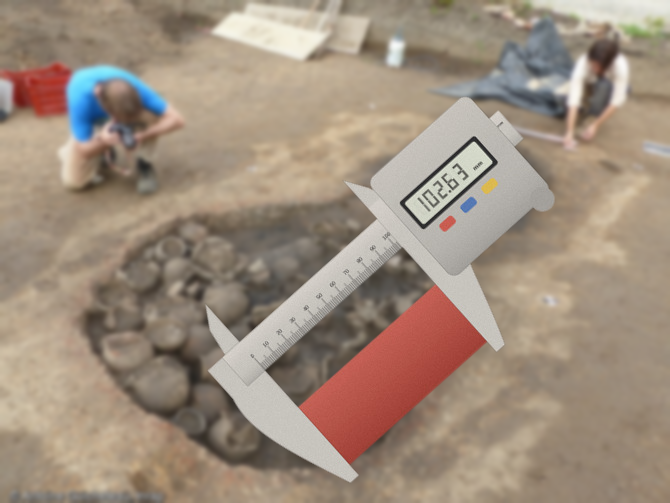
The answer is 102.63 mm
